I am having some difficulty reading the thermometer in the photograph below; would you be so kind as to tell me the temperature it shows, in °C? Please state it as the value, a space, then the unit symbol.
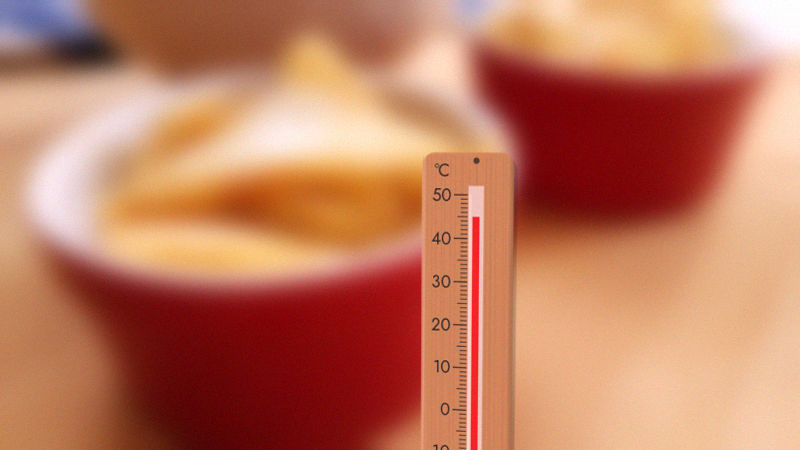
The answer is 45 °C
